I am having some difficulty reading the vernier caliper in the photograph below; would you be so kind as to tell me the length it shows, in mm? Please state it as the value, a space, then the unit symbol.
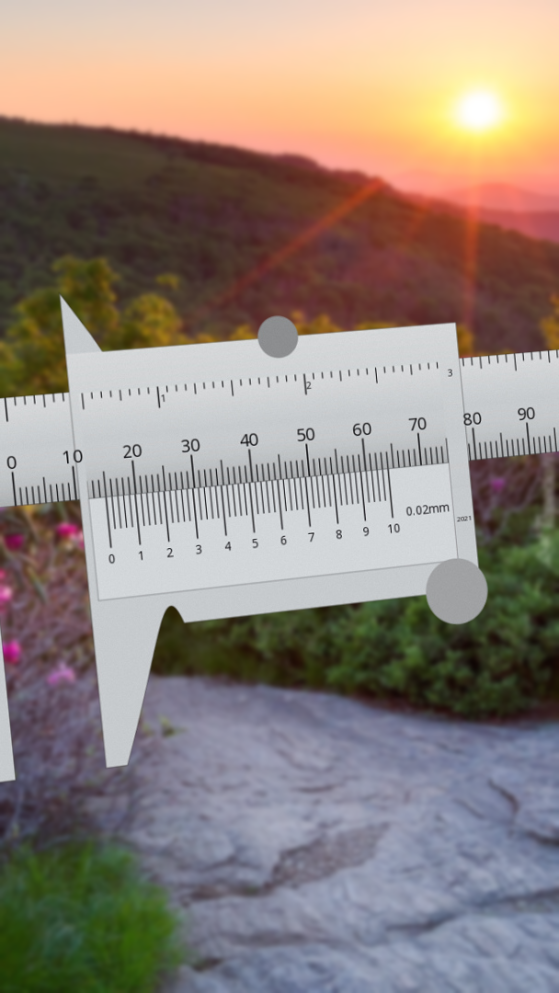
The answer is 15.0 mm
